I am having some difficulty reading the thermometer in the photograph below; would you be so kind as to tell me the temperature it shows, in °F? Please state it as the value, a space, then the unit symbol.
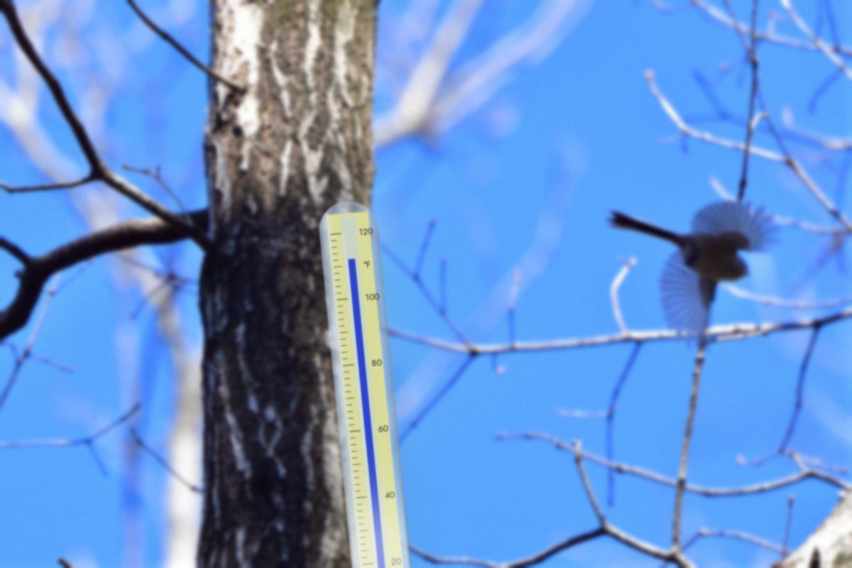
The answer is 112 °F
